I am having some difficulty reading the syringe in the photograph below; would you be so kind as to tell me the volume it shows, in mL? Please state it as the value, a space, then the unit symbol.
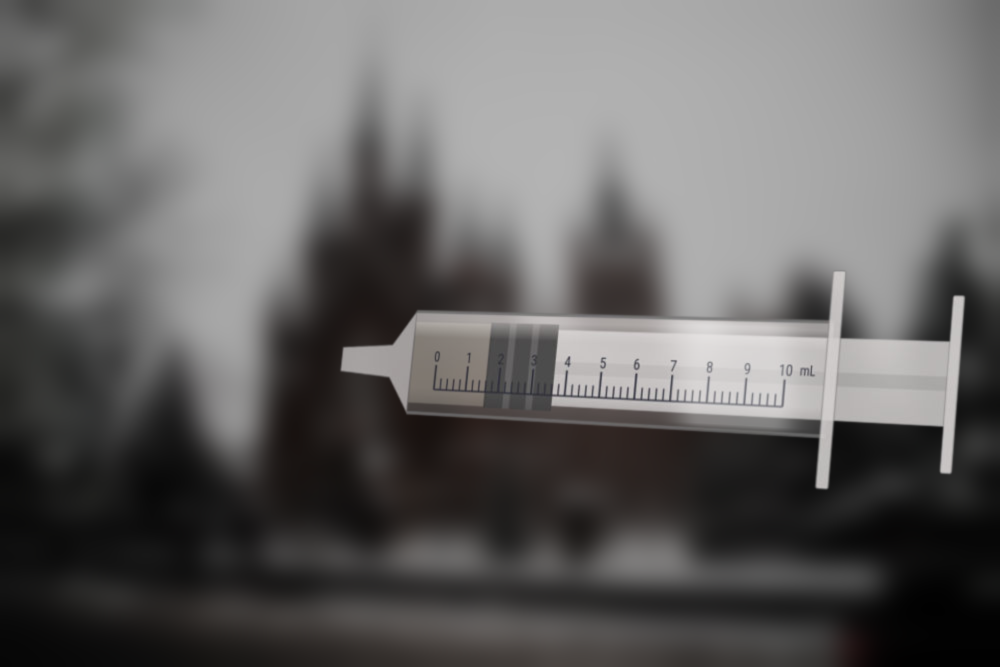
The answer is 1.6 mL
